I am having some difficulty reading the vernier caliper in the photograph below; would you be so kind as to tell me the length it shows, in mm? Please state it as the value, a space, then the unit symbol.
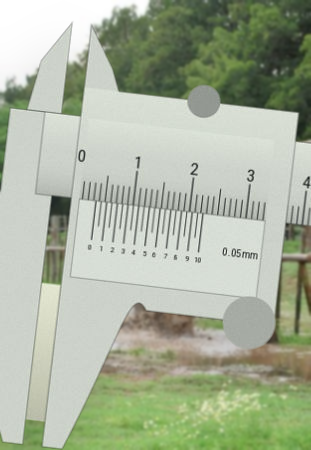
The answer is 3.4 mm
